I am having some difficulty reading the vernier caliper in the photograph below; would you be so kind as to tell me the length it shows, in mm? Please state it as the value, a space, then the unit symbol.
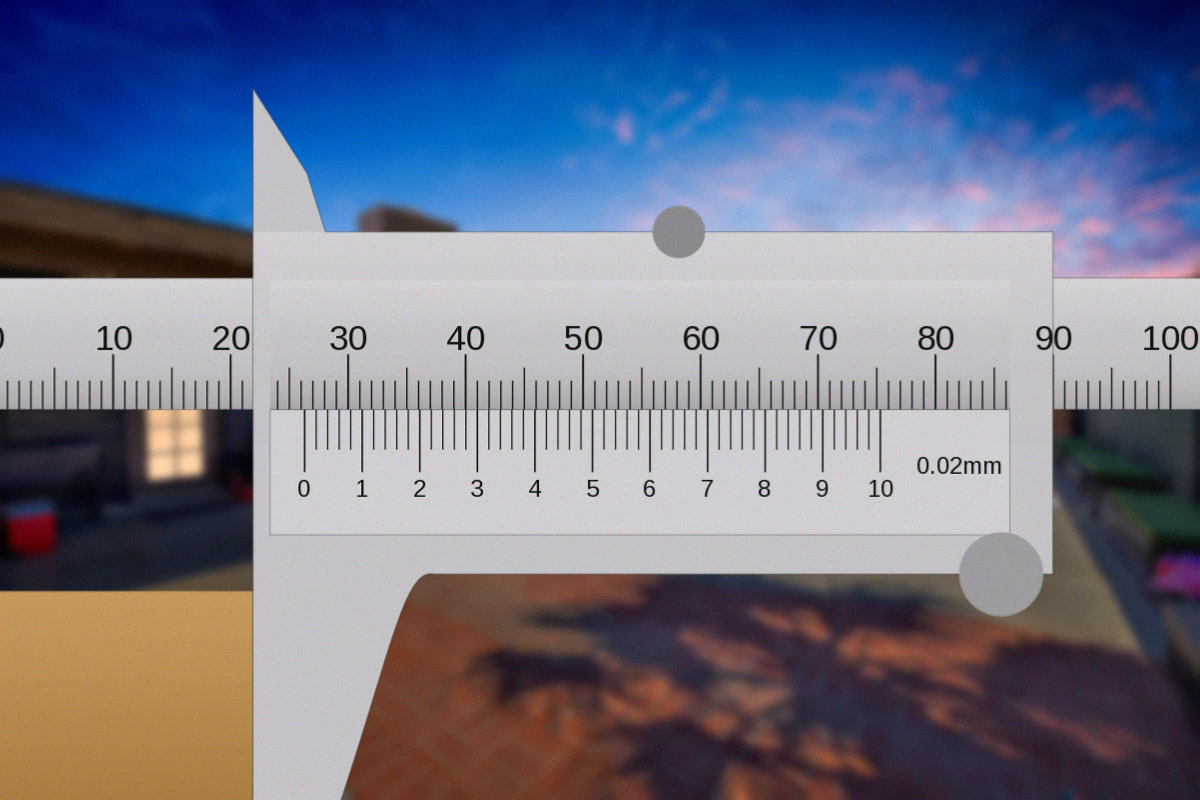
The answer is 26.3 mm
